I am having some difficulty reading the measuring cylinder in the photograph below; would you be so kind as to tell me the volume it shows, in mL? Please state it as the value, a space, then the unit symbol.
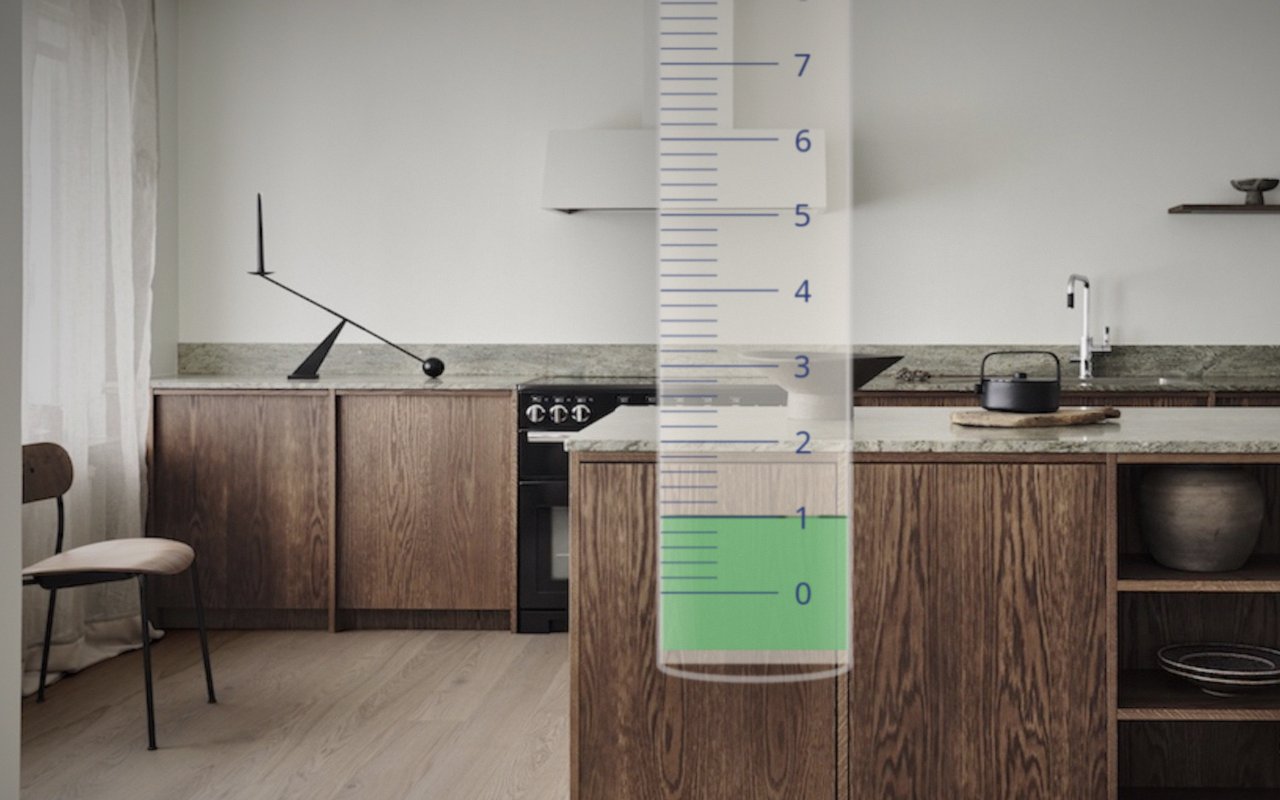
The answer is 1 mL
